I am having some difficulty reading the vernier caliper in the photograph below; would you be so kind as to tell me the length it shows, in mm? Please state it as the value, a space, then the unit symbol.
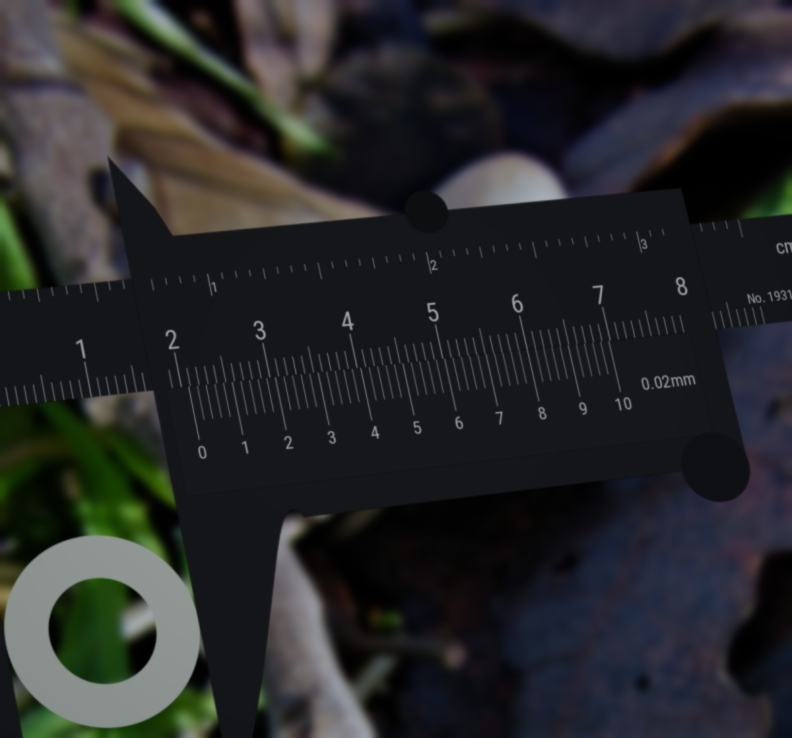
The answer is 20.8 mm
